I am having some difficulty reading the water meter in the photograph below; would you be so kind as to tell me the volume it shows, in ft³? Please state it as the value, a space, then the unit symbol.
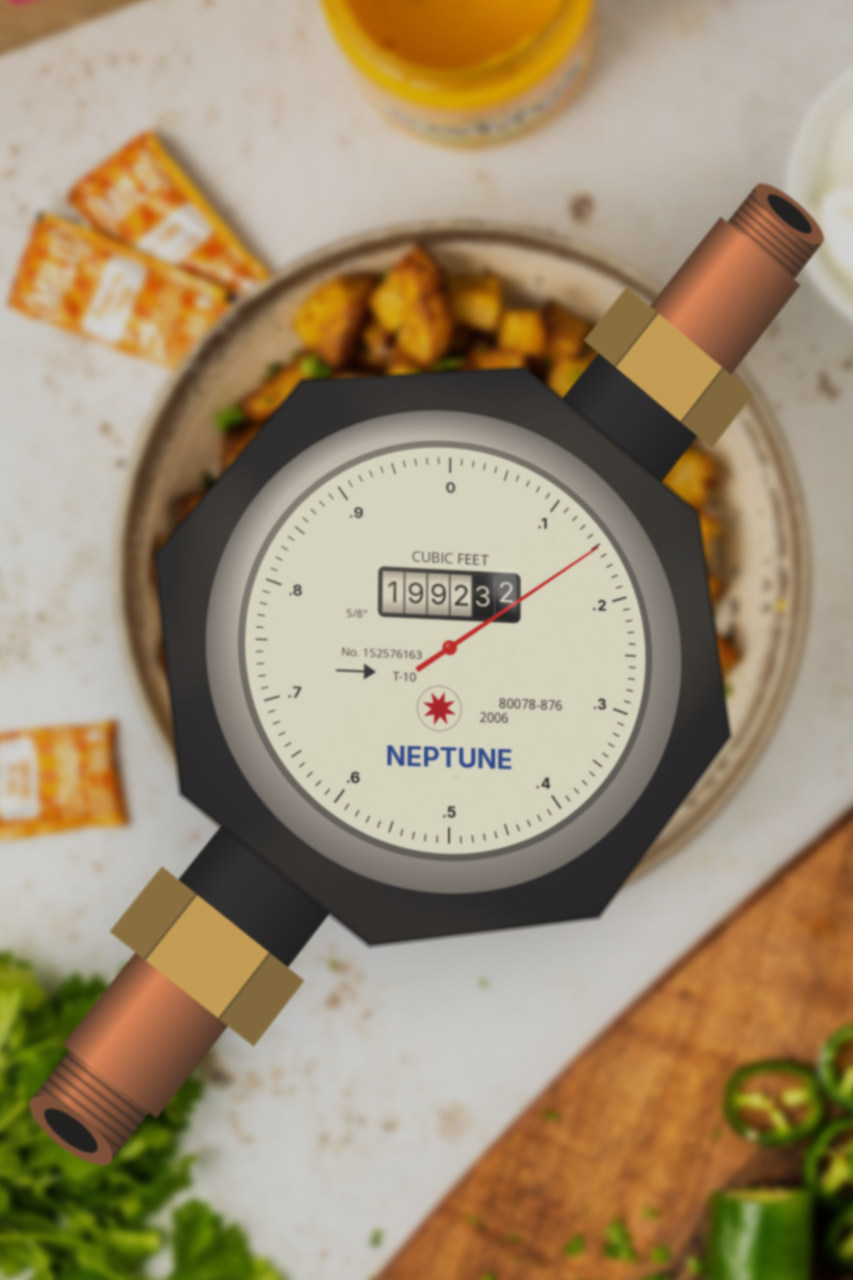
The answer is 199232.15 ft³
